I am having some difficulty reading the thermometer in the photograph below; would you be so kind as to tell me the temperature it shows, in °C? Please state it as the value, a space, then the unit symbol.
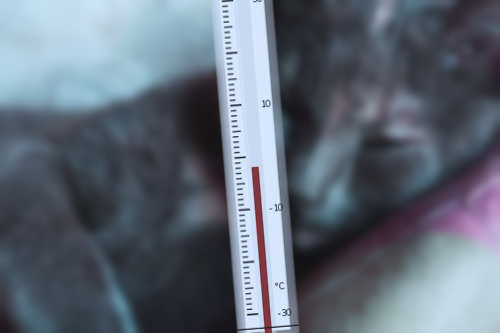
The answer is -2 °C
